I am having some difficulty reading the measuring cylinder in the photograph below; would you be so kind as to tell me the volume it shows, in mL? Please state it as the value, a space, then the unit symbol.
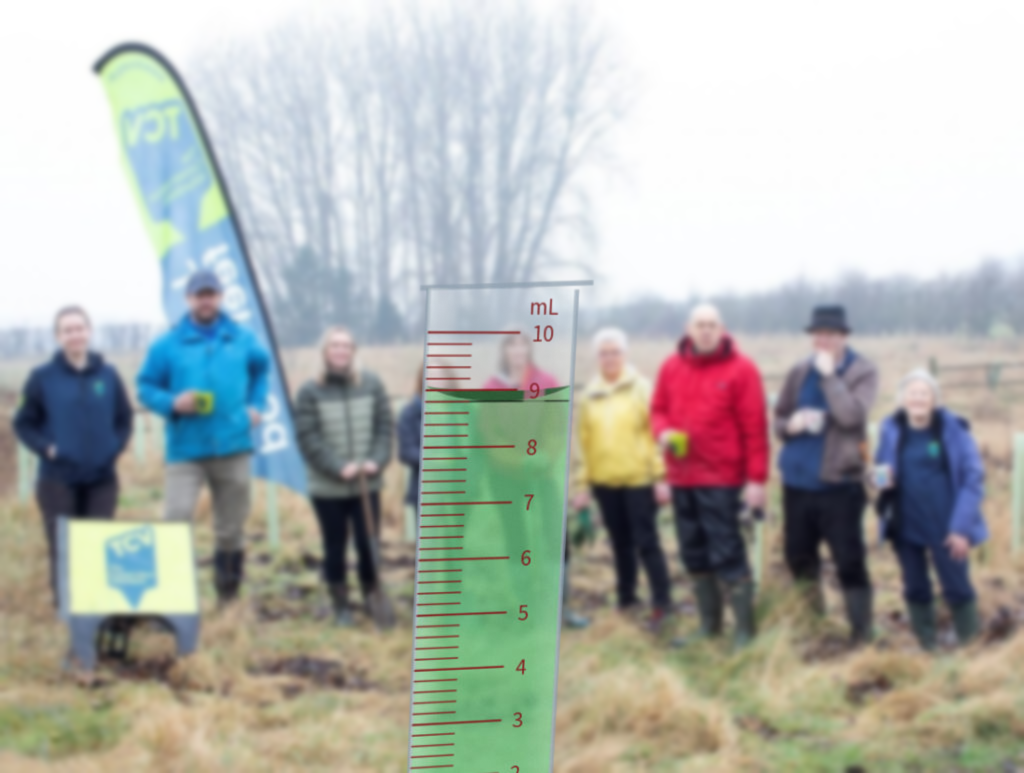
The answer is 8.8 mL
